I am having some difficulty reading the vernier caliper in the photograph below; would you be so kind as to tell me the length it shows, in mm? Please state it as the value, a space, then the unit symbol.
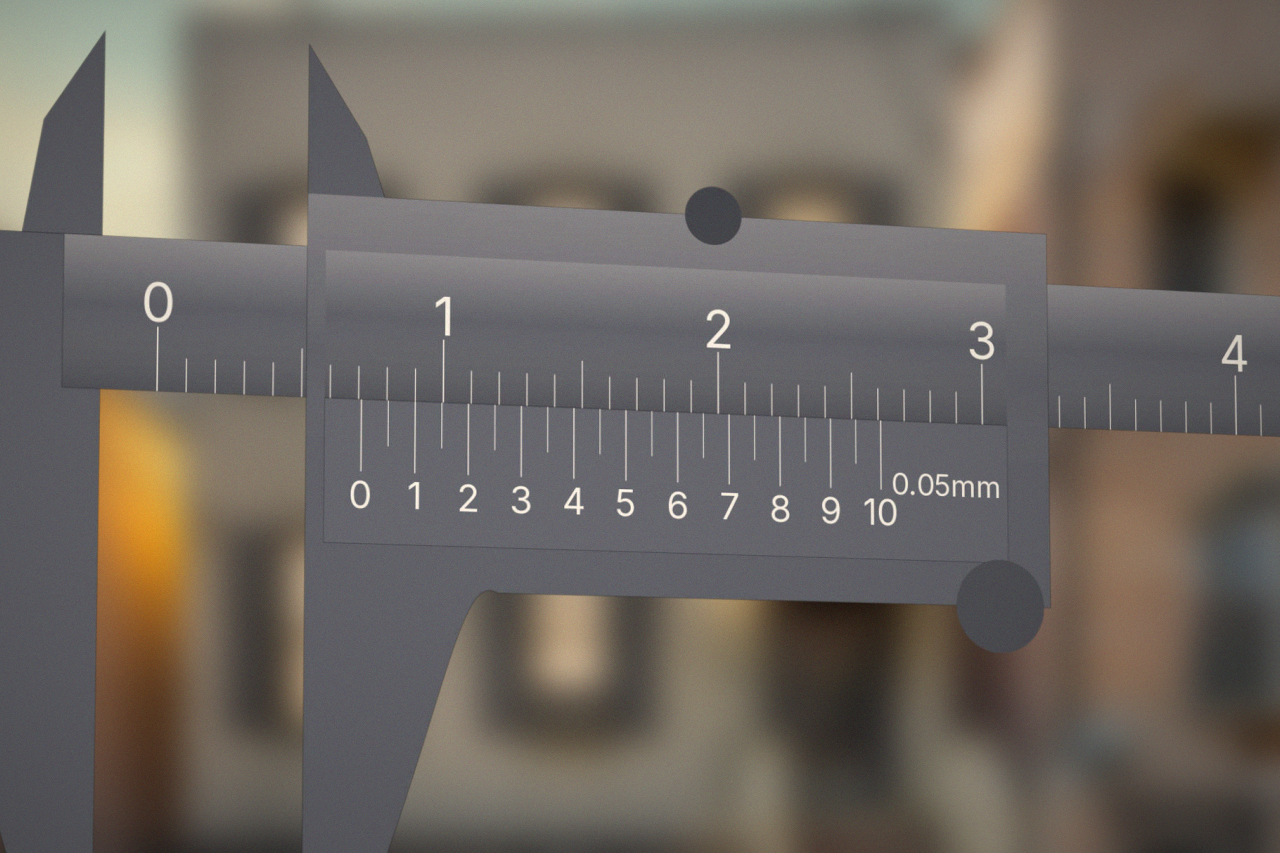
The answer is 7.10 mm
